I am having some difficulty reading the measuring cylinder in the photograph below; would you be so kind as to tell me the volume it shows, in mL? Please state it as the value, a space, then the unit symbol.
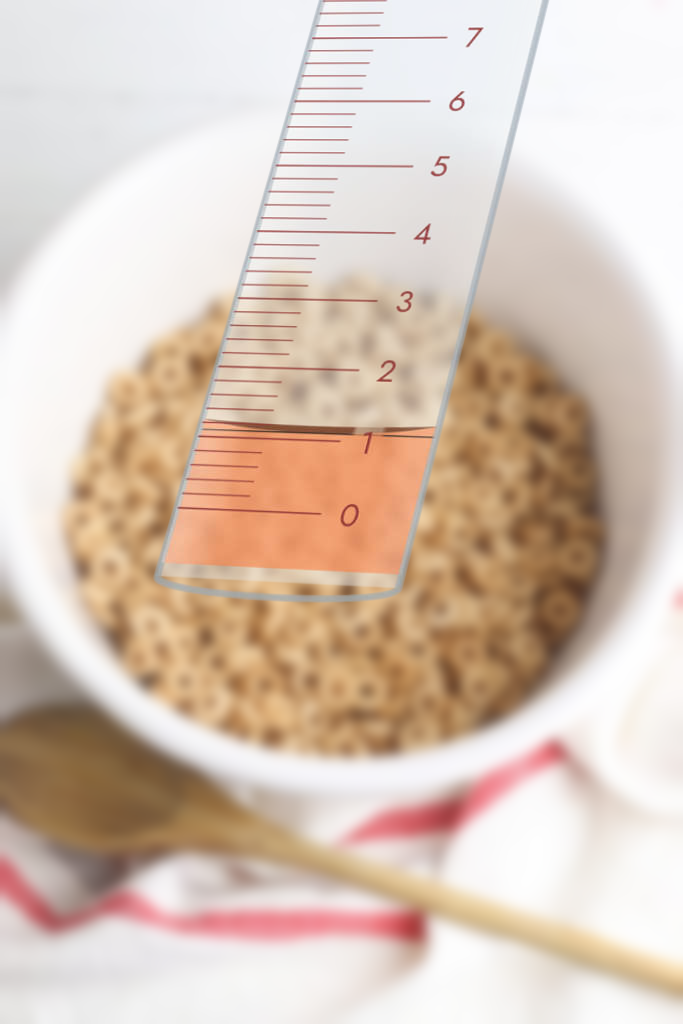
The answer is 1.1 mL
